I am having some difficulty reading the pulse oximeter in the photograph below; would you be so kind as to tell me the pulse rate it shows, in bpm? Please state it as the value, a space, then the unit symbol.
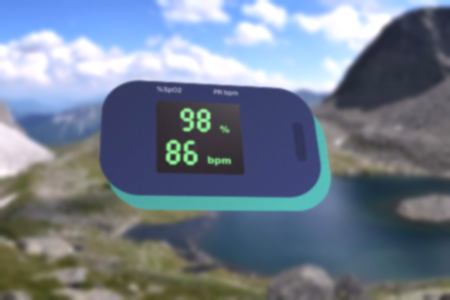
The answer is 86 bpm
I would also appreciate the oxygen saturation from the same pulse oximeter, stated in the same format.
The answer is 98 %
